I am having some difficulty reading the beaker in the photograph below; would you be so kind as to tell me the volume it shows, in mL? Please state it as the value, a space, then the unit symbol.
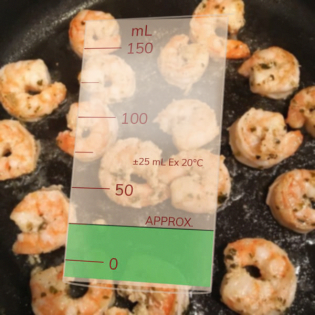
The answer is 25 mL
